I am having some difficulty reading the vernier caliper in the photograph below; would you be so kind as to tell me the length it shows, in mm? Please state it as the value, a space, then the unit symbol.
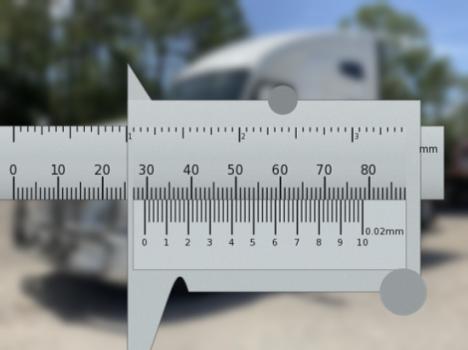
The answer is 29.5 mm
